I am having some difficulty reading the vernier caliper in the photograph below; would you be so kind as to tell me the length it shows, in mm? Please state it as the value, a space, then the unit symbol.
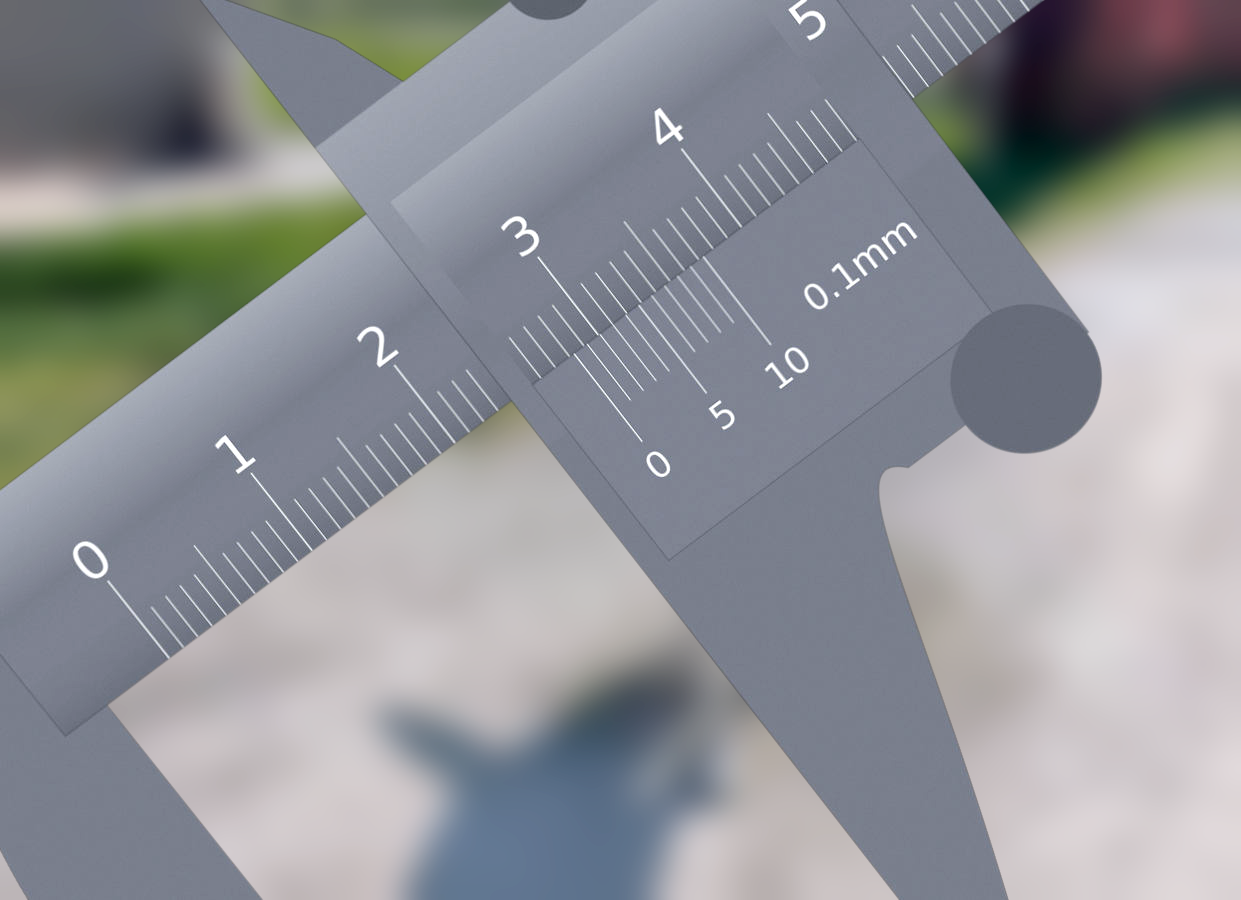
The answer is 28.3 mm
